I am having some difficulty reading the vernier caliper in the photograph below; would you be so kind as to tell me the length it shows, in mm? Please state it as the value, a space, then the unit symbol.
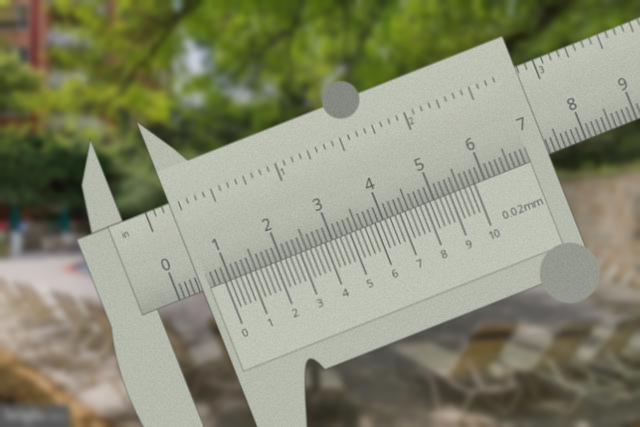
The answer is 9.0 mm
